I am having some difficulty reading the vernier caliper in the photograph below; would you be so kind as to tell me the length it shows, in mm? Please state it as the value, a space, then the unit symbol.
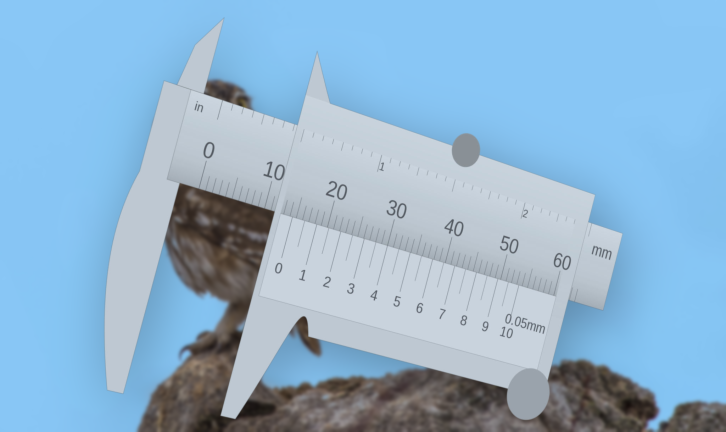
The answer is 14.4 mm
